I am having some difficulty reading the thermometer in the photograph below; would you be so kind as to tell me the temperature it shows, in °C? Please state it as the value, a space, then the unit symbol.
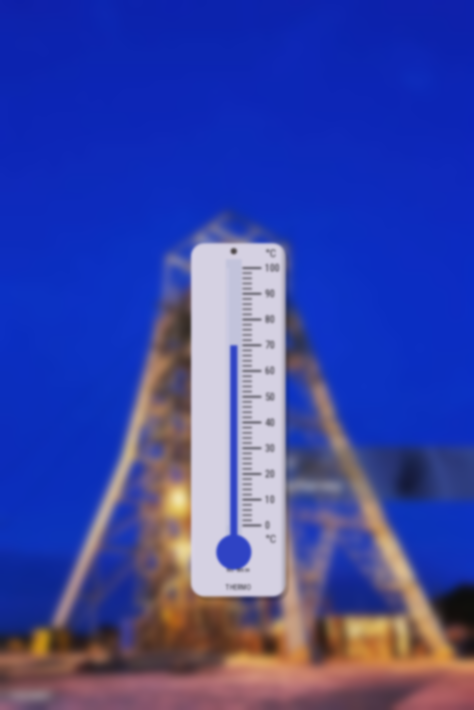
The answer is 70 °C
